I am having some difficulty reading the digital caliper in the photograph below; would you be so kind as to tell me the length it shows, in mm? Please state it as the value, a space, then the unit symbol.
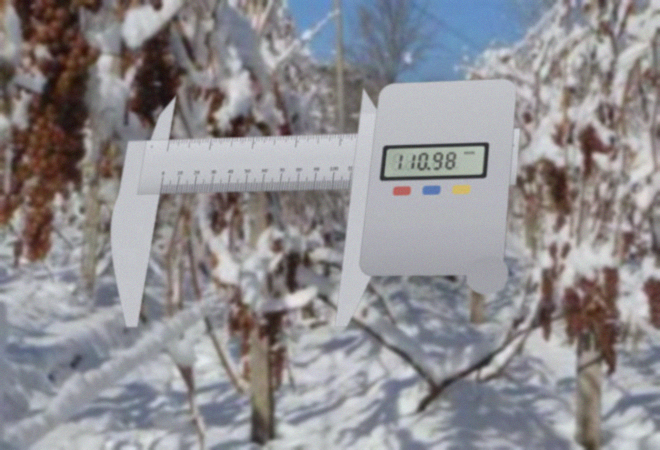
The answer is 110.98 mm
